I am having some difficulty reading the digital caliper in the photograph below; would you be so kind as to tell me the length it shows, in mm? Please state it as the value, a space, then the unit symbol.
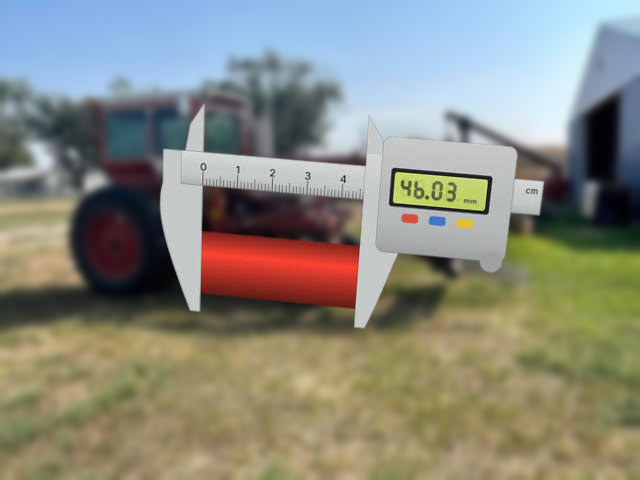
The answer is 46.03 mm
